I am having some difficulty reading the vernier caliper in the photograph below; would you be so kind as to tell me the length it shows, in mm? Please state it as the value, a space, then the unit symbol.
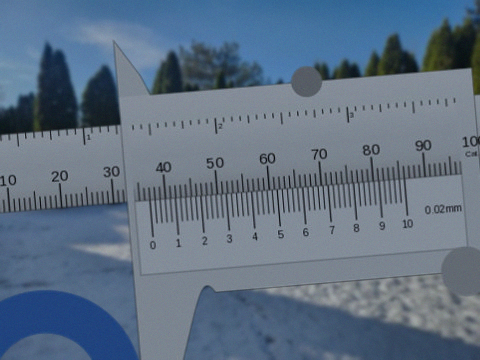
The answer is 37.0 mm
